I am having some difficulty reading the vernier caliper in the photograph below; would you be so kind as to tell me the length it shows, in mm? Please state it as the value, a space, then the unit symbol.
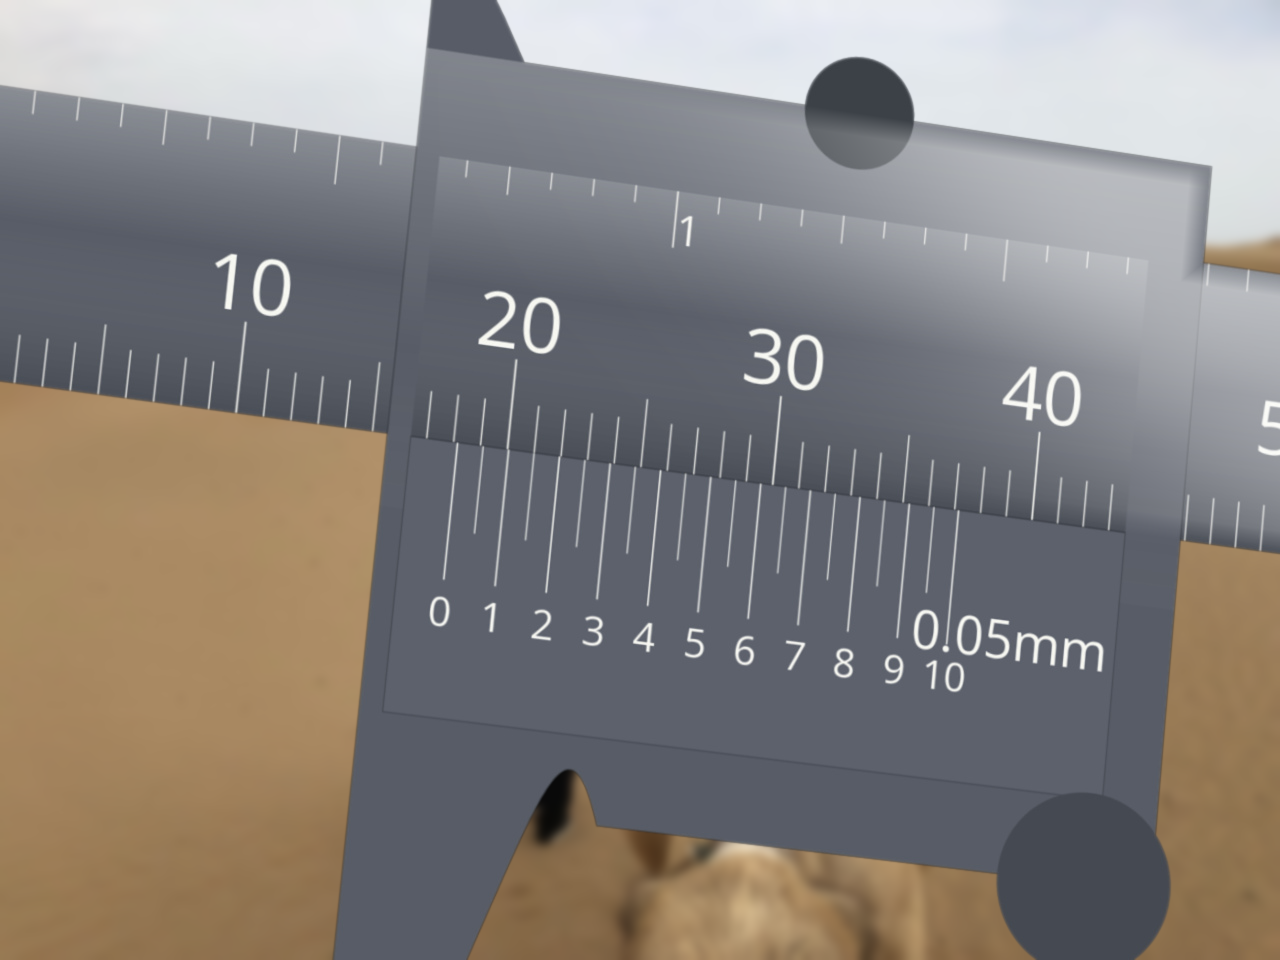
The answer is 18.15 mm
